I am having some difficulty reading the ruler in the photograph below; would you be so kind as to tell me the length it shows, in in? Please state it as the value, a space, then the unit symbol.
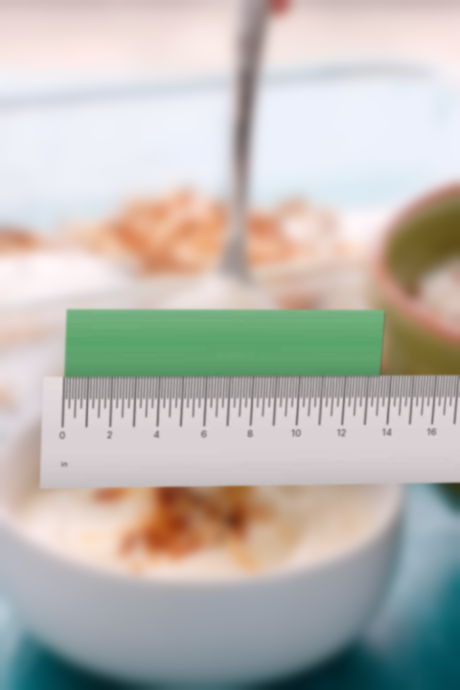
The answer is 13.5 in
